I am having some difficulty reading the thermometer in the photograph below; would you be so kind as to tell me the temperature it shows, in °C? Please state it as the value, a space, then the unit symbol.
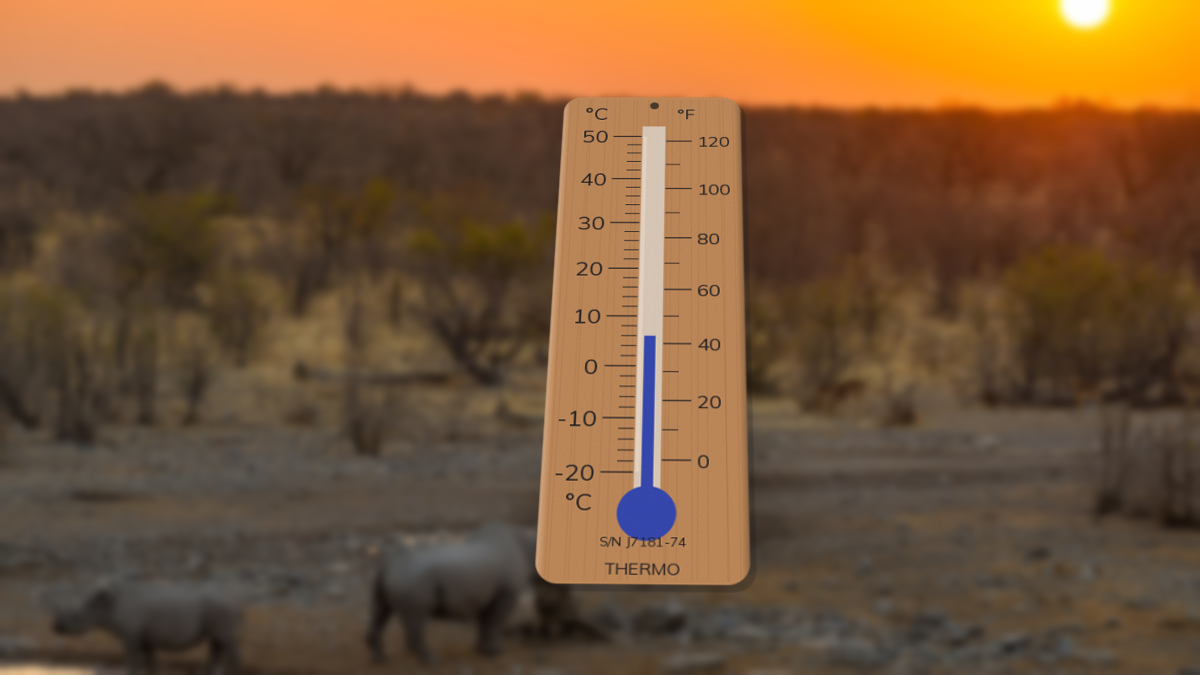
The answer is 6 °C
